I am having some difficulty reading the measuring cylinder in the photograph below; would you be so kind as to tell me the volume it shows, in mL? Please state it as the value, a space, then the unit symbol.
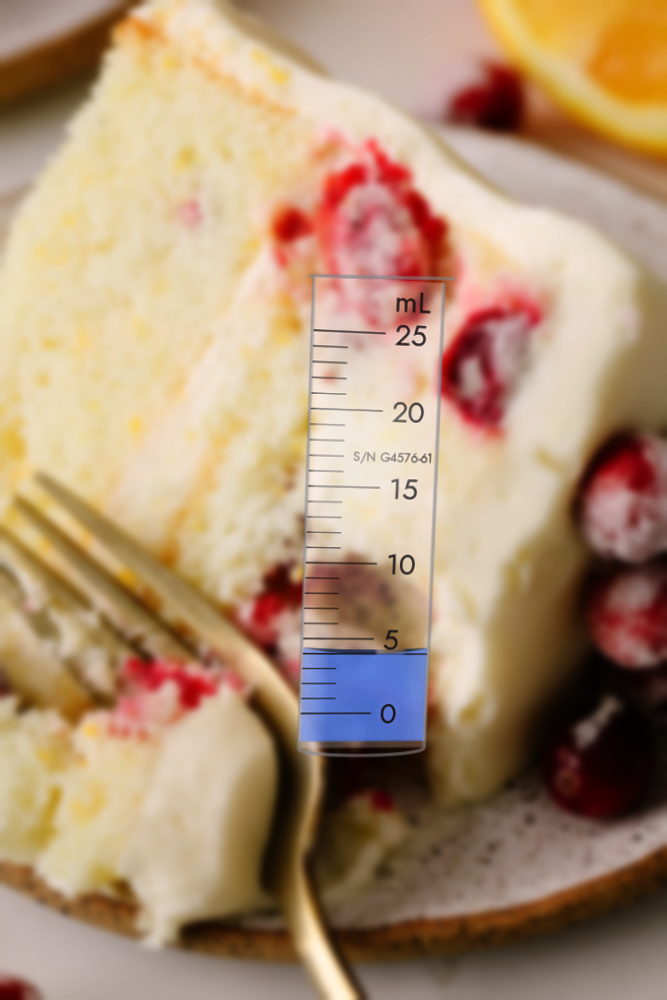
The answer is 4 mL
